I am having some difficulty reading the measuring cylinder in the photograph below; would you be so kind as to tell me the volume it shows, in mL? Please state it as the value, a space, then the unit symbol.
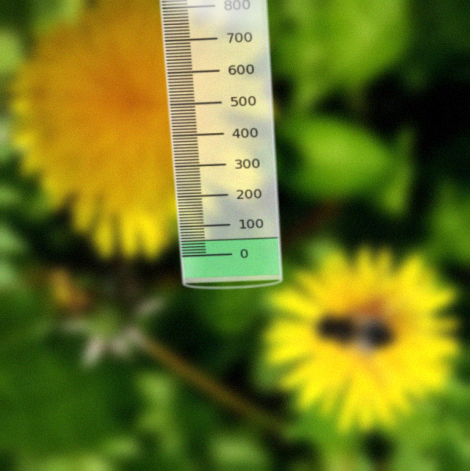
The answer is 50 mL
